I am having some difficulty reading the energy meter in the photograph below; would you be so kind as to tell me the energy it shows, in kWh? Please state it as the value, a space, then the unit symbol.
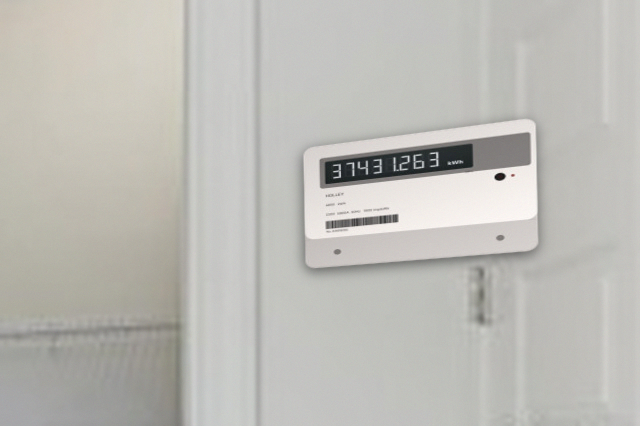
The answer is 37431.263 kWh
